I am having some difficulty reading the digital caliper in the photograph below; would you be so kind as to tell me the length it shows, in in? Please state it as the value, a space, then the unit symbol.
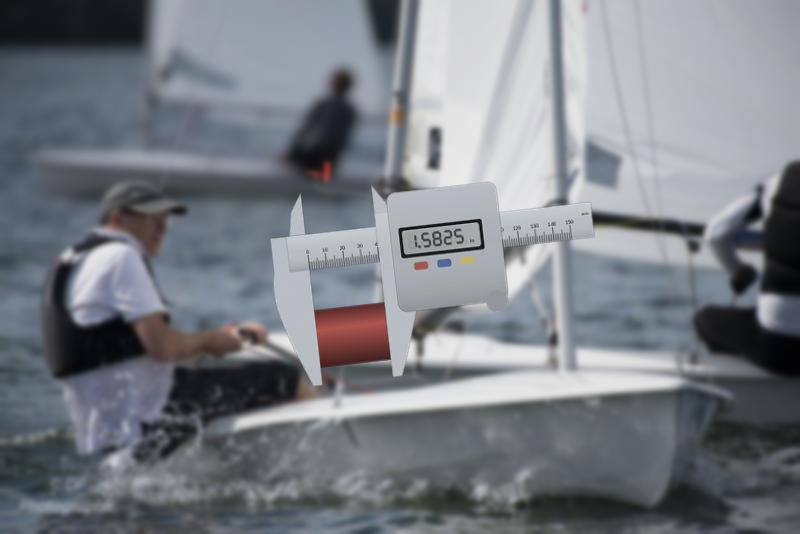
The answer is 1.5825 in
